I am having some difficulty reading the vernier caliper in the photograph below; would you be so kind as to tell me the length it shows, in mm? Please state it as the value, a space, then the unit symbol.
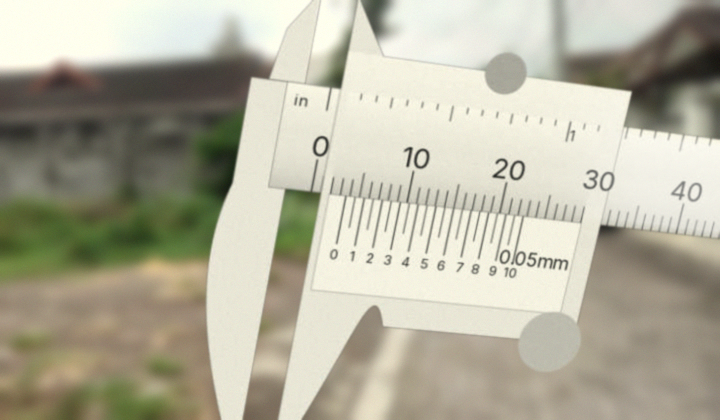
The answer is 3.6 mm
